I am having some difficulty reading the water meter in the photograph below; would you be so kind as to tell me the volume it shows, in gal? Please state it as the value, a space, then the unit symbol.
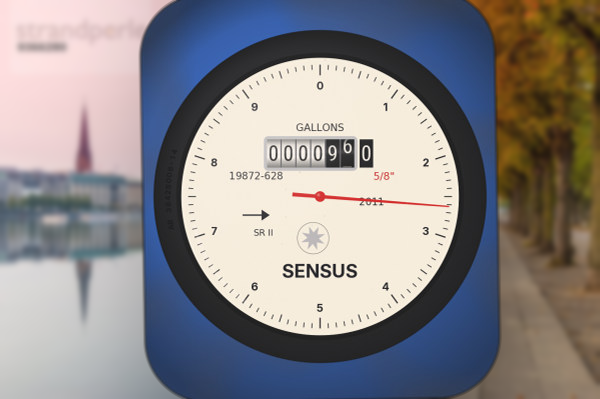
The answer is 962.6 gal
